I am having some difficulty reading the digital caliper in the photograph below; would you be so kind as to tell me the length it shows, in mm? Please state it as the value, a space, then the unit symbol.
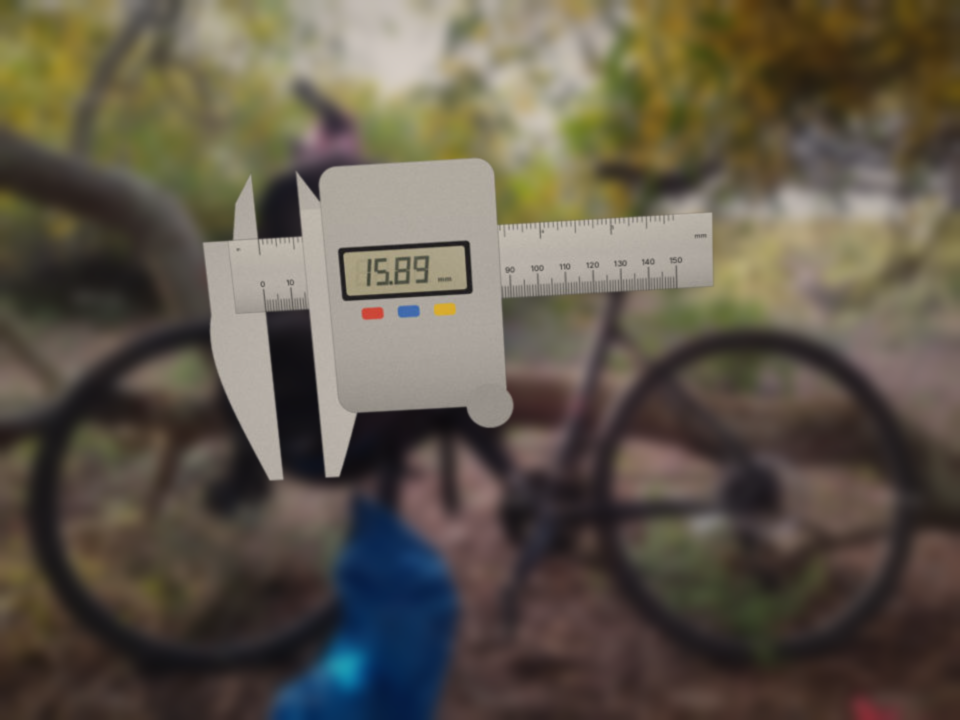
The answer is 15.89 mm
